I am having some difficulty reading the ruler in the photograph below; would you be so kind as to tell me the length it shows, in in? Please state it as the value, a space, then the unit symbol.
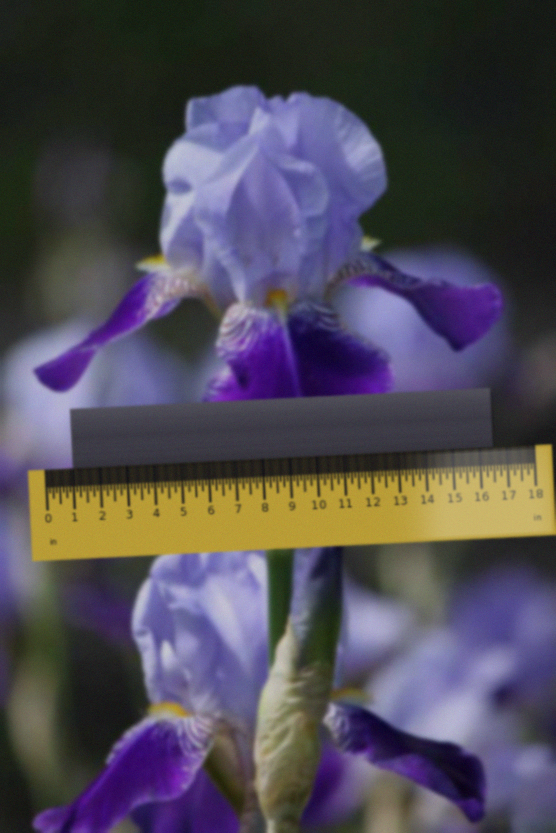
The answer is 15.5 in
